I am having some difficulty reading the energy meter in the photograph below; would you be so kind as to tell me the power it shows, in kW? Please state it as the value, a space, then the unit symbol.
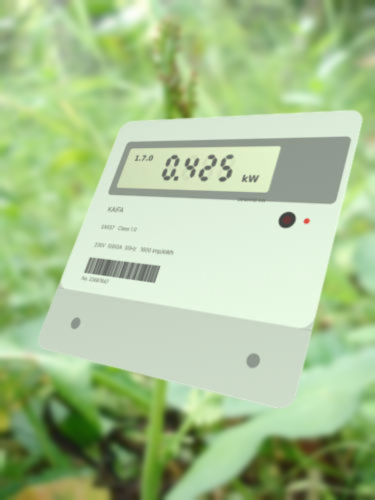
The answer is 0.425 kW
